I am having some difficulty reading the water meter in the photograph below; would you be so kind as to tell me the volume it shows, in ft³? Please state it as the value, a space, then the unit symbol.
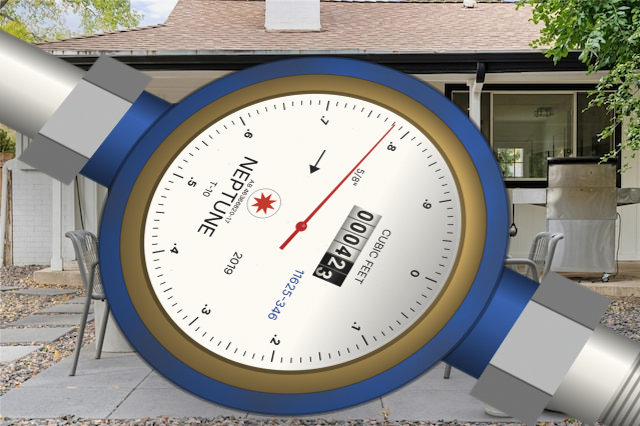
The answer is 422.78 ft³
